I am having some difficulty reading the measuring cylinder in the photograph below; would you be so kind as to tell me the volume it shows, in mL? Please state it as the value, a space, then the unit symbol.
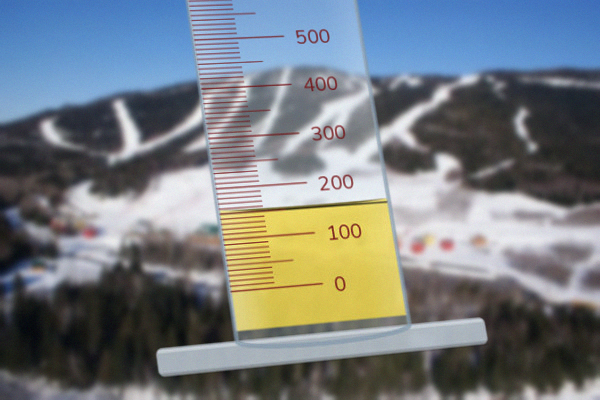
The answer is 150 mL
